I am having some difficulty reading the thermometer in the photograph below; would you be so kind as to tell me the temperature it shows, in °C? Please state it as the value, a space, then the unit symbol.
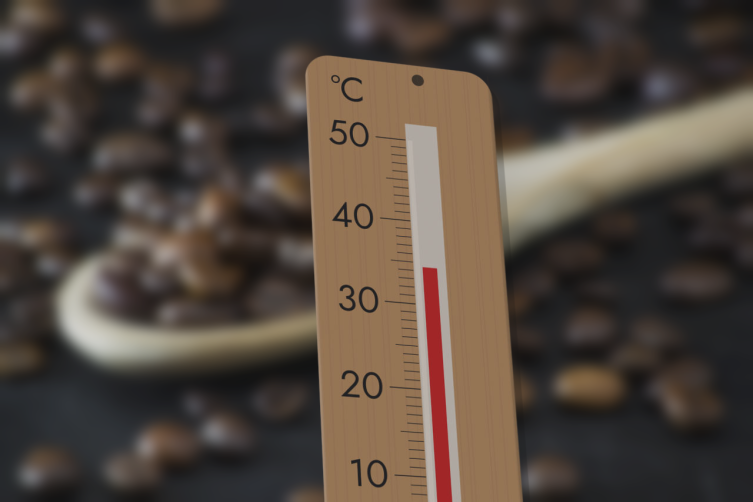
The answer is 34.5 °C
